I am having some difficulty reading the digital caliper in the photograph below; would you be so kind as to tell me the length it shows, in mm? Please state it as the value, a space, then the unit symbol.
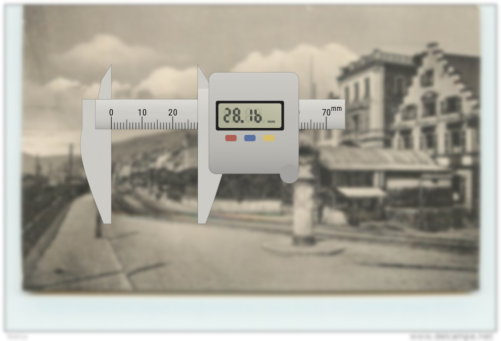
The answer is 28.16 mm
